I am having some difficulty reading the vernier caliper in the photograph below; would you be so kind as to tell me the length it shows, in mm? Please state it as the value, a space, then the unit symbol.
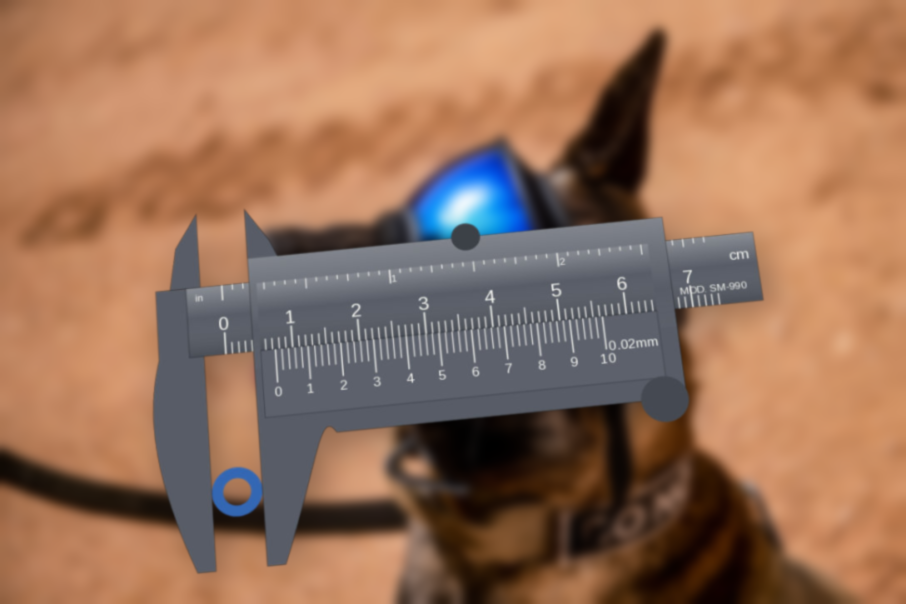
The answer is 7.4 mm
